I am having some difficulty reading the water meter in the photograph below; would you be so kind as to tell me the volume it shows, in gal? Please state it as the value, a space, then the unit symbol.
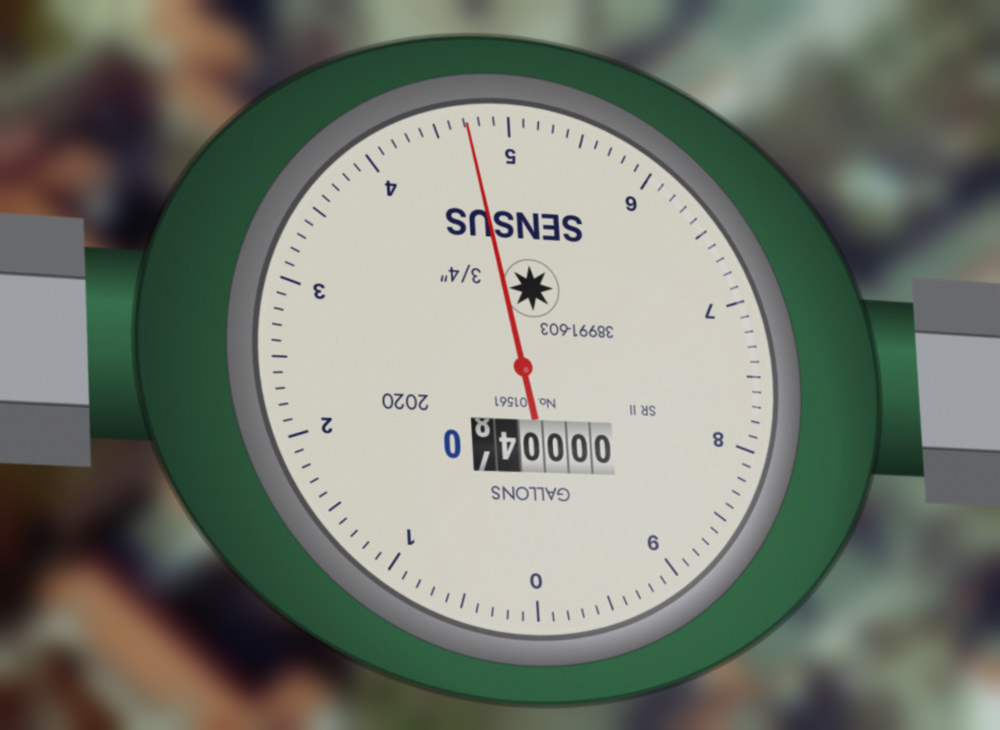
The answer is 474.7 gal
